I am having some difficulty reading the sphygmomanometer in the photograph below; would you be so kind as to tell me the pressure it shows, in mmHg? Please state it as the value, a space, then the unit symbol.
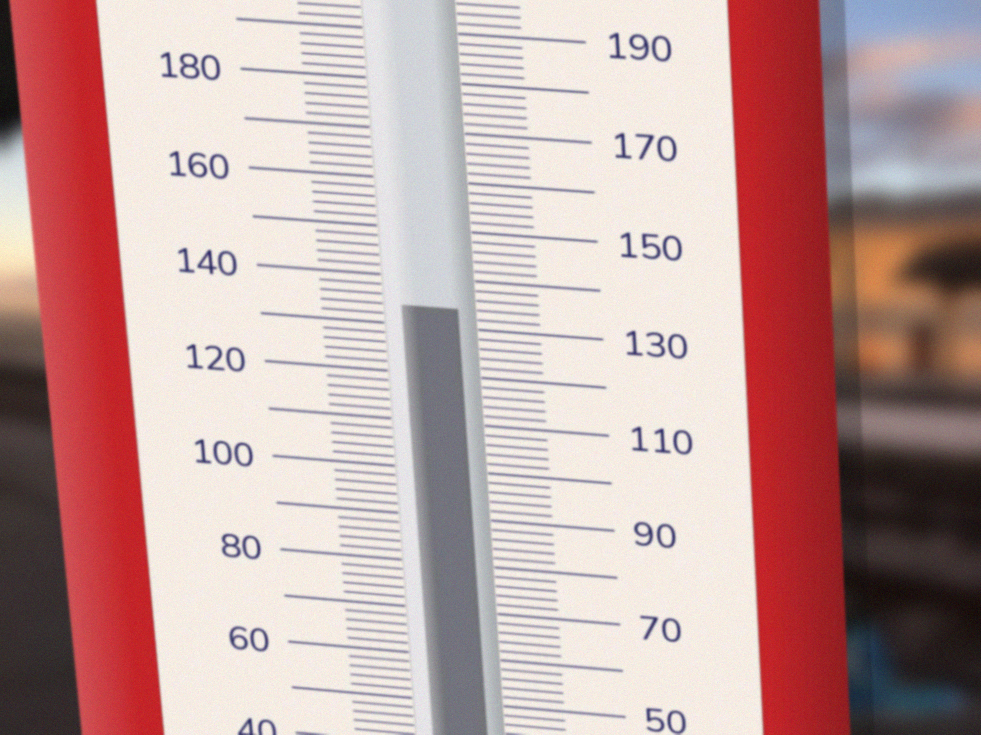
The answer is 134 mmHg
